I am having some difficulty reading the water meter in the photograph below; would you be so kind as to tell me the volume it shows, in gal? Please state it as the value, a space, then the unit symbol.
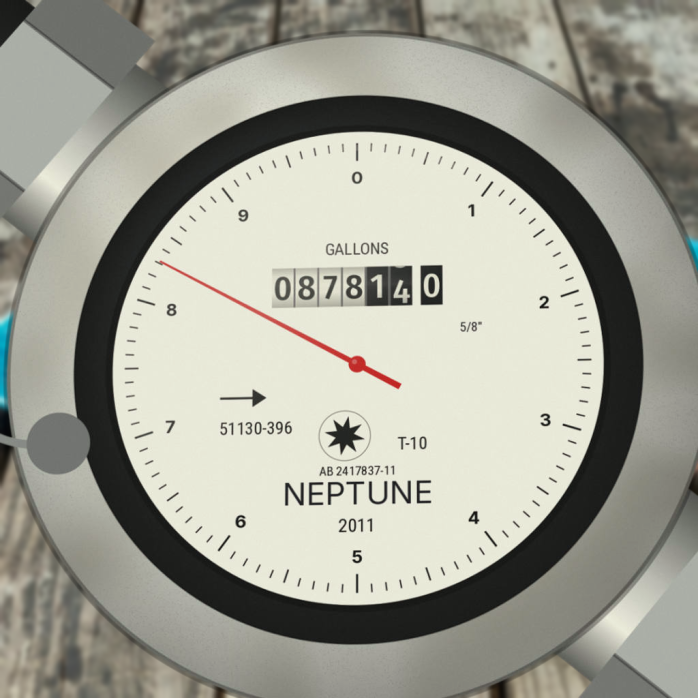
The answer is 878138.3 gal
